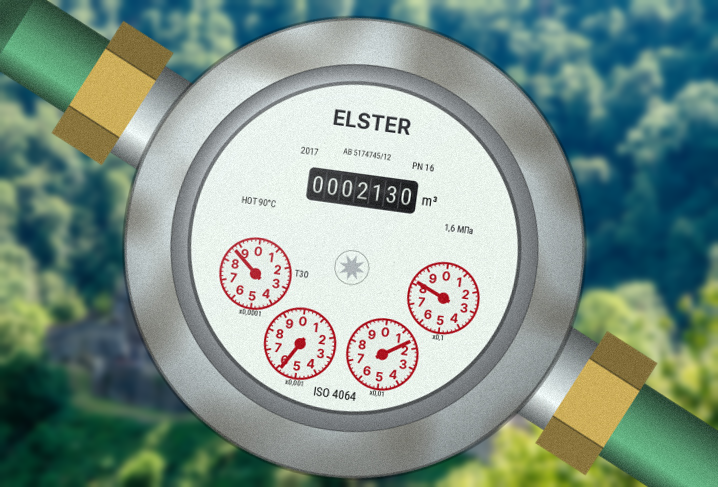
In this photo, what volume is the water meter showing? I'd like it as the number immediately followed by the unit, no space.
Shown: 2130.8158m³
